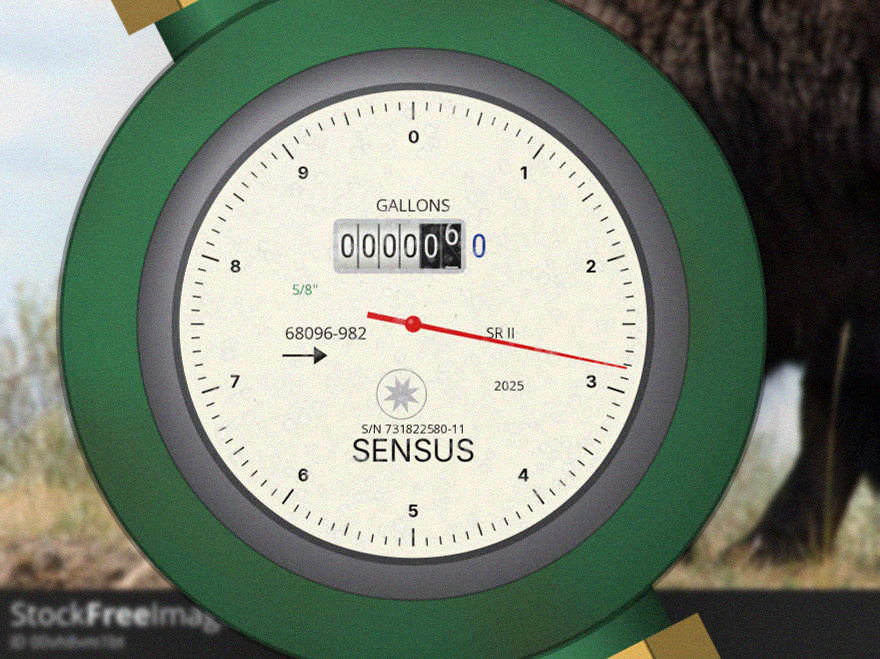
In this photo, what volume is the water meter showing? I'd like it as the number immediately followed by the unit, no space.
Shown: 62.8gal
